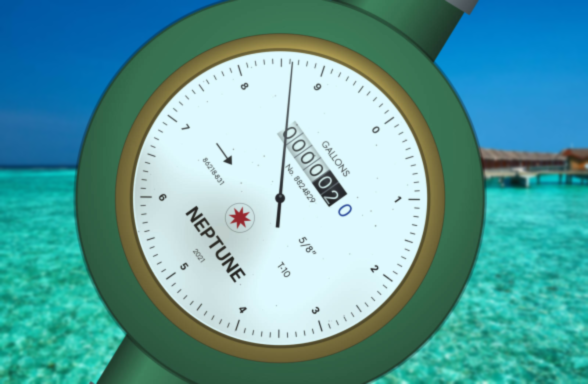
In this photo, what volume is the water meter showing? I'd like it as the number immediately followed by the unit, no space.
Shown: 18.6gal
